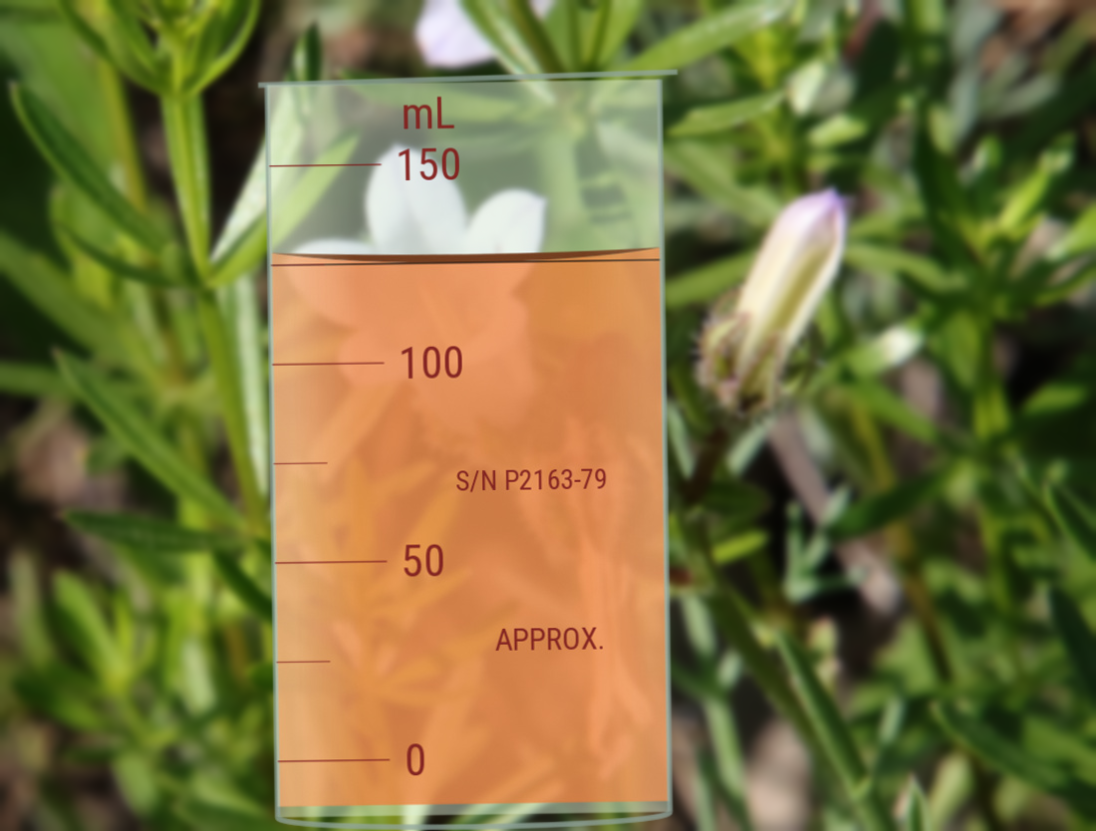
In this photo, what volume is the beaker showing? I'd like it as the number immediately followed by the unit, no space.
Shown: 125mL
